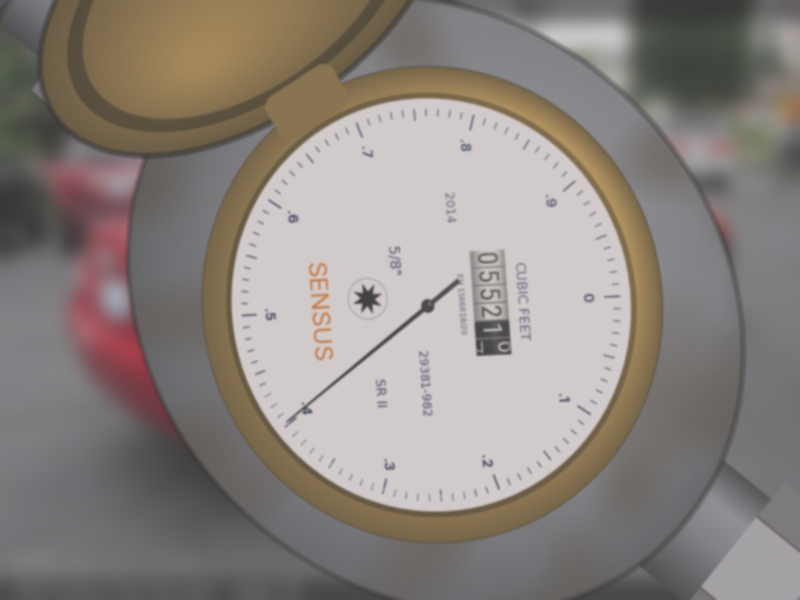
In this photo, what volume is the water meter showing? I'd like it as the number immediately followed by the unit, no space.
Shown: 55216.40ft³
